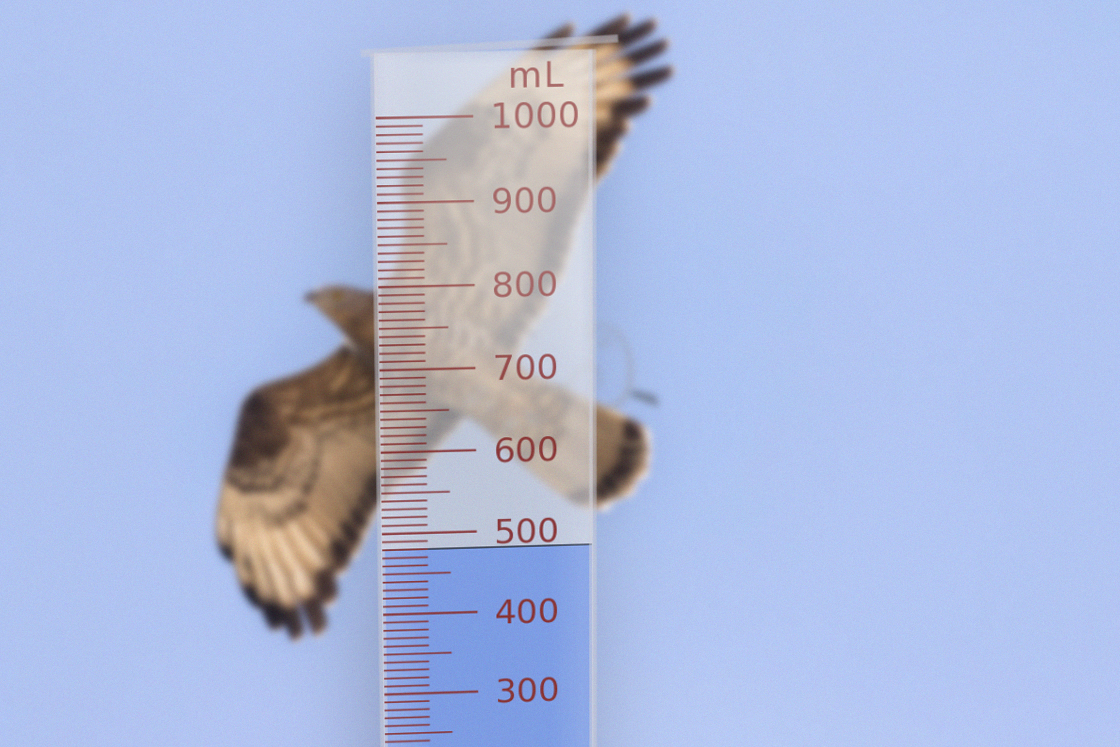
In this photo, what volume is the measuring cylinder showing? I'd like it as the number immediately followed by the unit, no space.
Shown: 480mL
